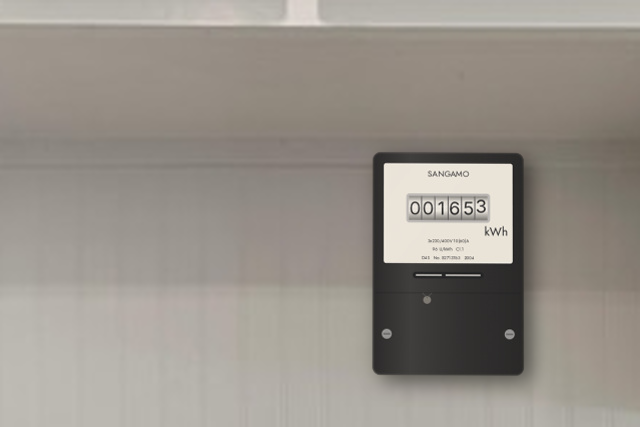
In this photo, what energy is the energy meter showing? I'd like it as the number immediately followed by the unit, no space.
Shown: 1653kWh
